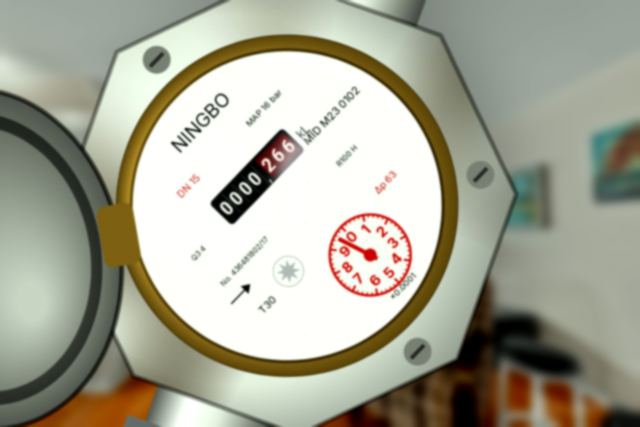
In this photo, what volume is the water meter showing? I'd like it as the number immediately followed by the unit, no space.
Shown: 0.2659kL
